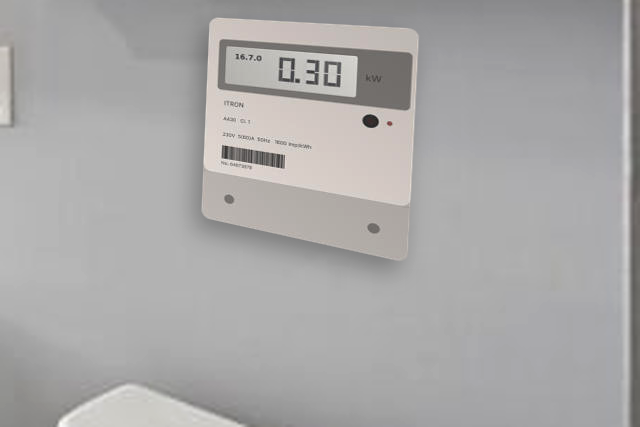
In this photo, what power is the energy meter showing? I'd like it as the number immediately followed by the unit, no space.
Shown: 0.30kW
